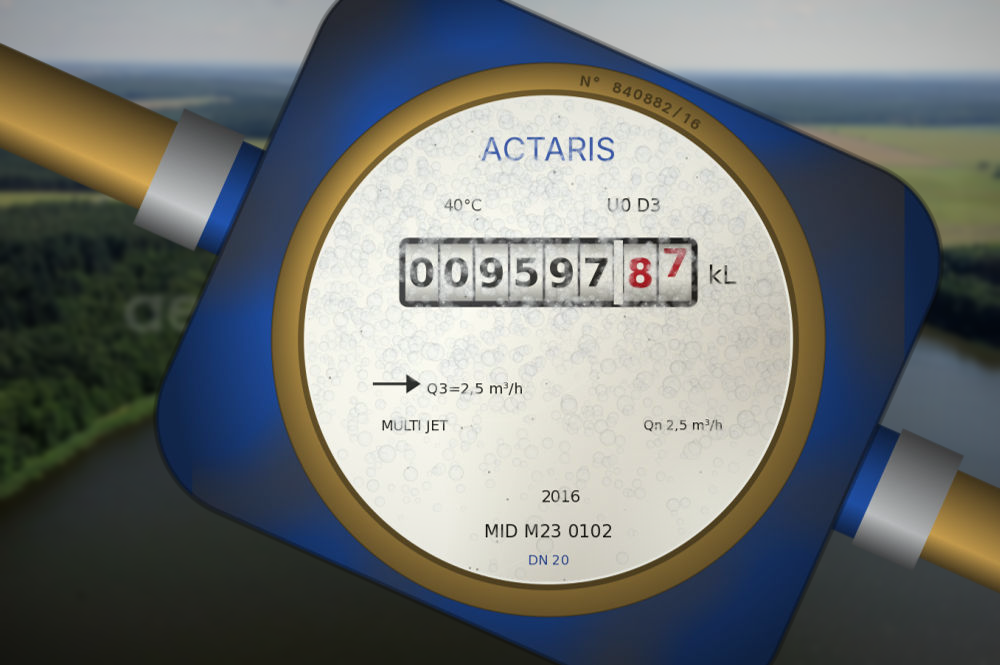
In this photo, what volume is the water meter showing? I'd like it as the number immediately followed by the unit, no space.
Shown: 9597.87kL
